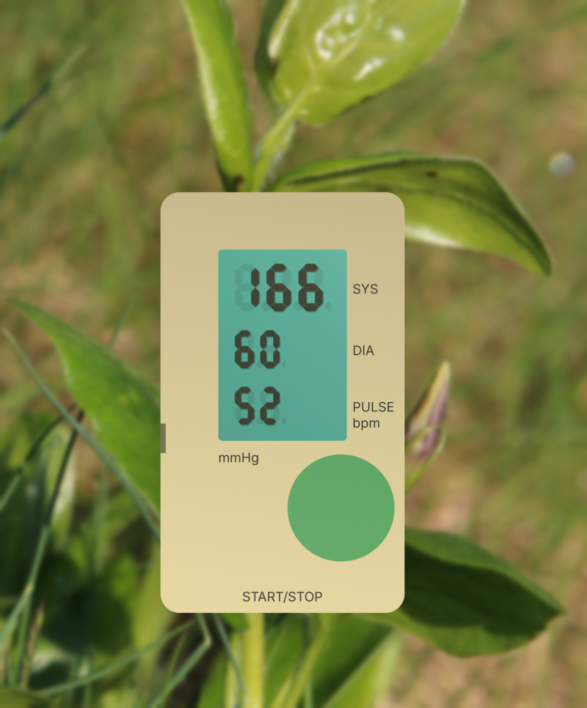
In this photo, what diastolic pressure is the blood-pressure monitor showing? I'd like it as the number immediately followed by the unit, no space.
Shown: 60mmHg
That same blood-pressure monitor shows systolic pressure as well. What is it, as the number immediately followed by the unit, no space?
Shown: 166mmHg
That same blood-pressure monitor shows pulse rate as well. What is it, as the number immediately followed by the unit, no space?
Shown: 52bpm
